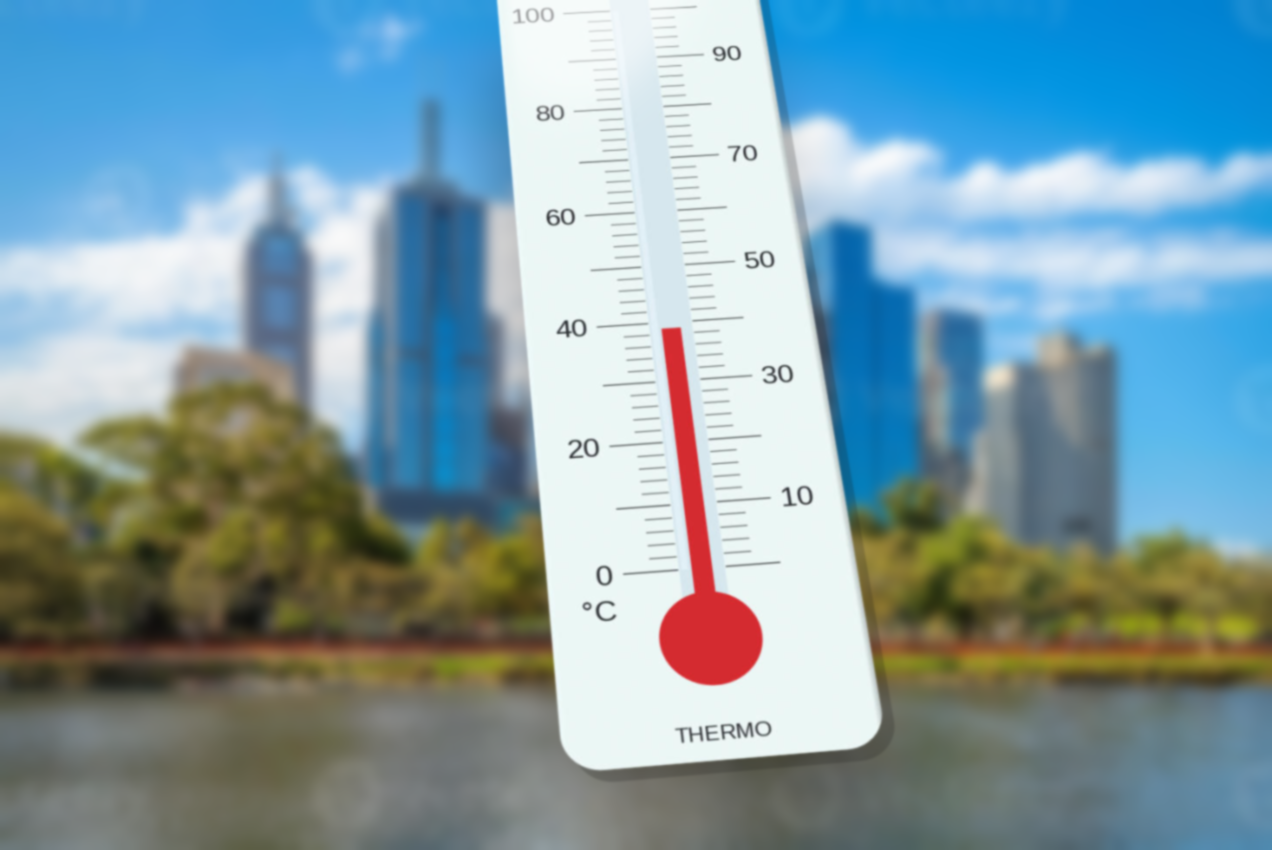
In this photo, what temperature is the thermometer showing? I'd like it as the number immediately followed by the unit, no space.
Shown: 39°C
